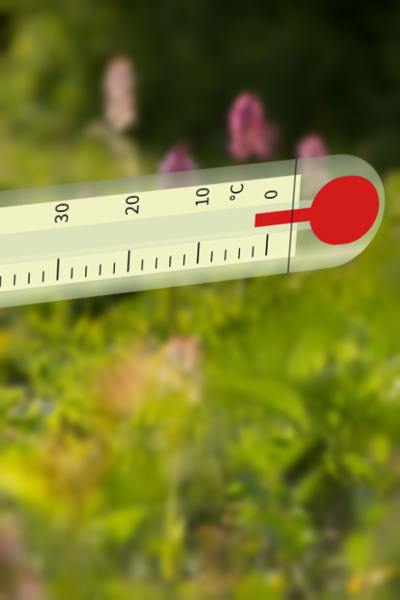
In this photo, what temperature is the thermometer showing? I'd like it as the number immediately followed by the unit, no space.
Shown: 2°C
